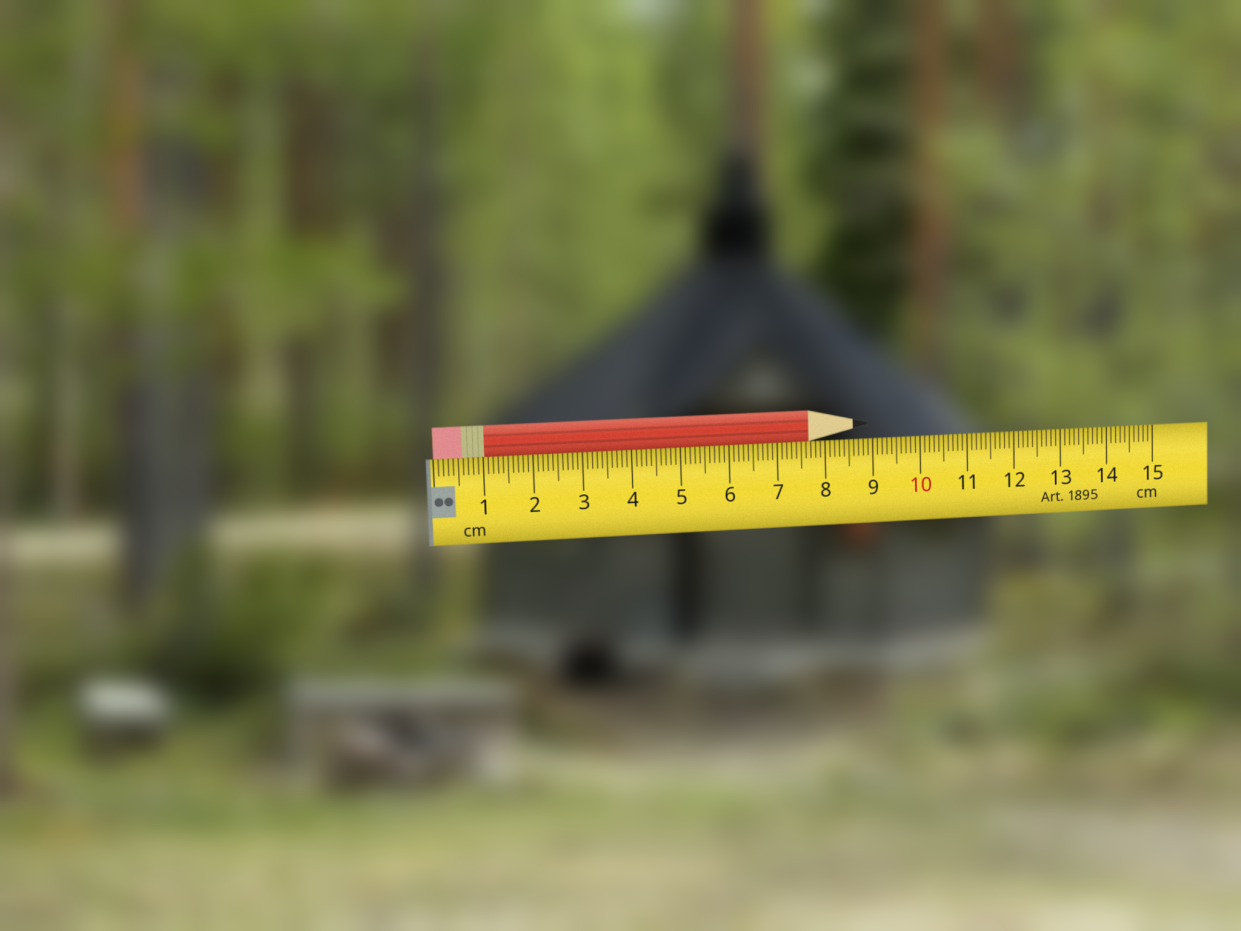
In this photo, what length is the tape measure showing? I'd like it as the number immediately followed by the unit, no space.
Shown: 8.9cm
